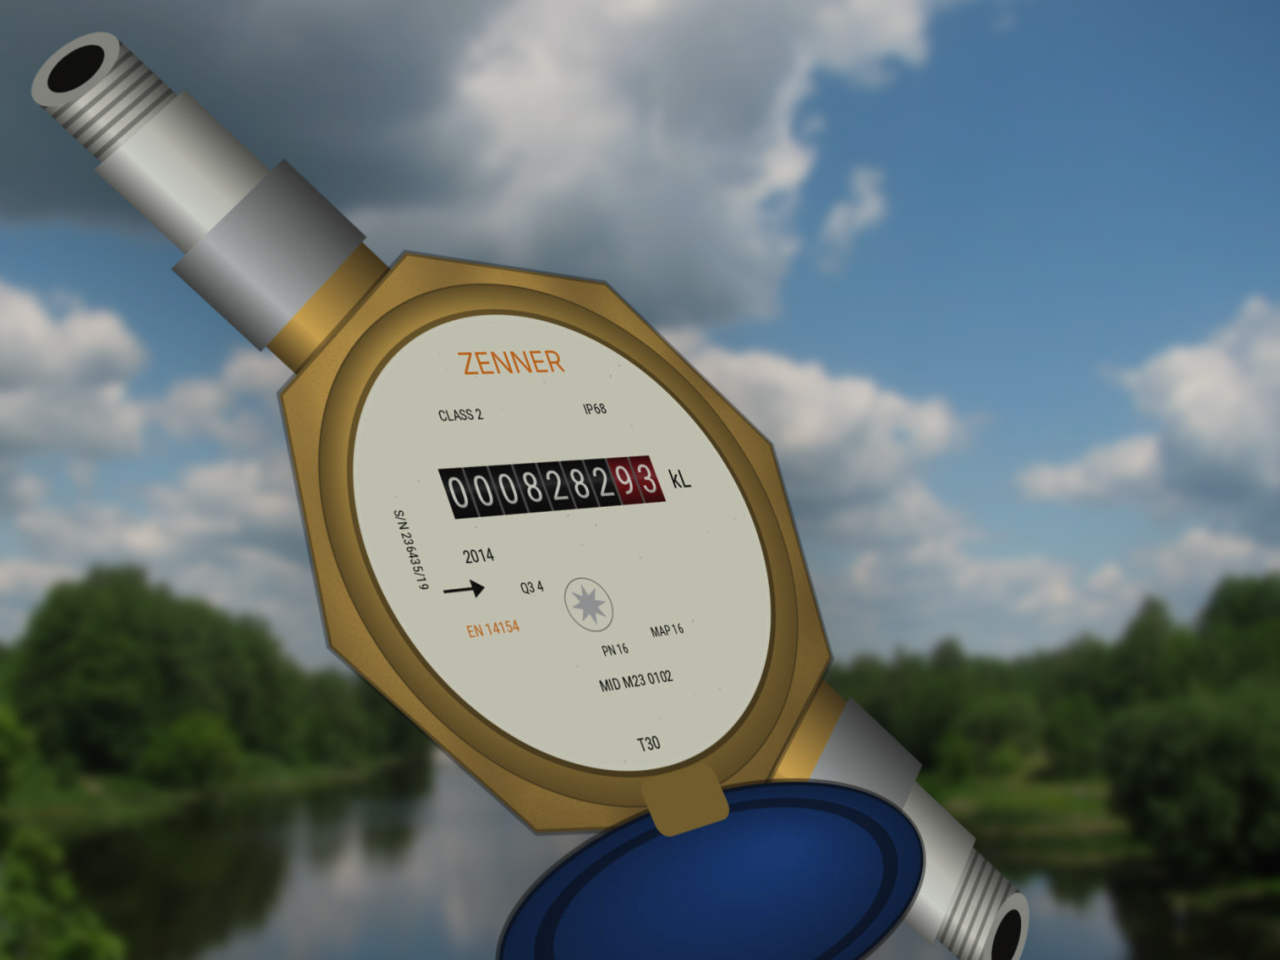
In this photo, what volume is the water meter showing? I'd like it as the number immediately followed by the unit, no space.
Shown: 8282.93kL
